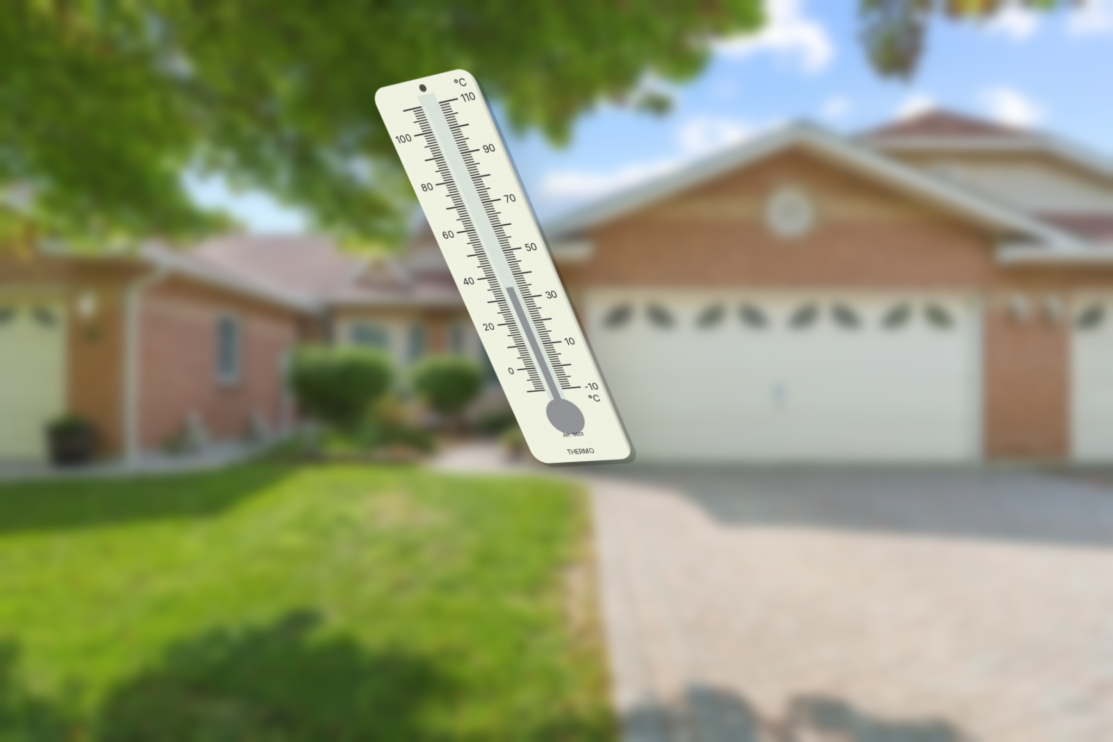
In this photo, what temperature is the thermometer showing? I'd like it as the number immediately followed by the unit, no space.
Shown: 35°C
